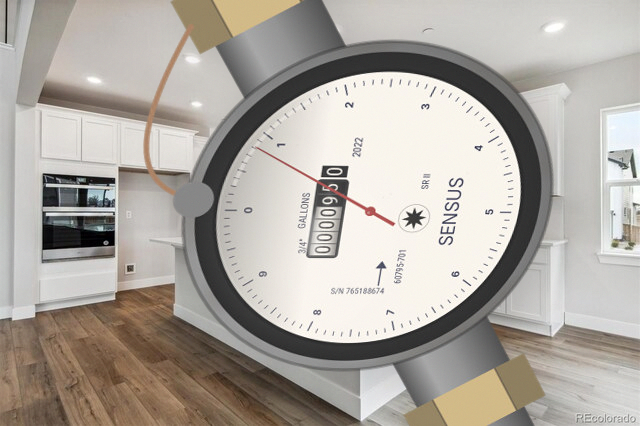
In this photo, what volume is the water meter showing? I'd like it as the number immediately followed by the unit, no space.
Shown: 950.8gal
